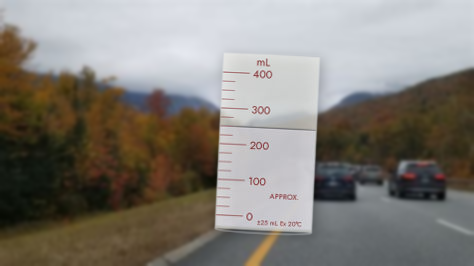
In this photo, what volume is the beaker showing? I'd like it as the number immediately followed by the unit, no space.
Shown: 250mL
